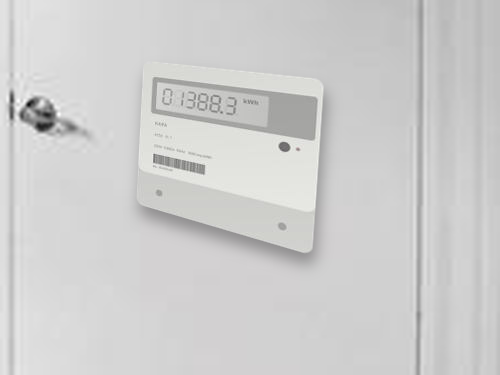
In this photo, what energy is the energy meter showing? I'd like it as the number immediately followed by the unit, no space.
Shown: 1388.3kWh
